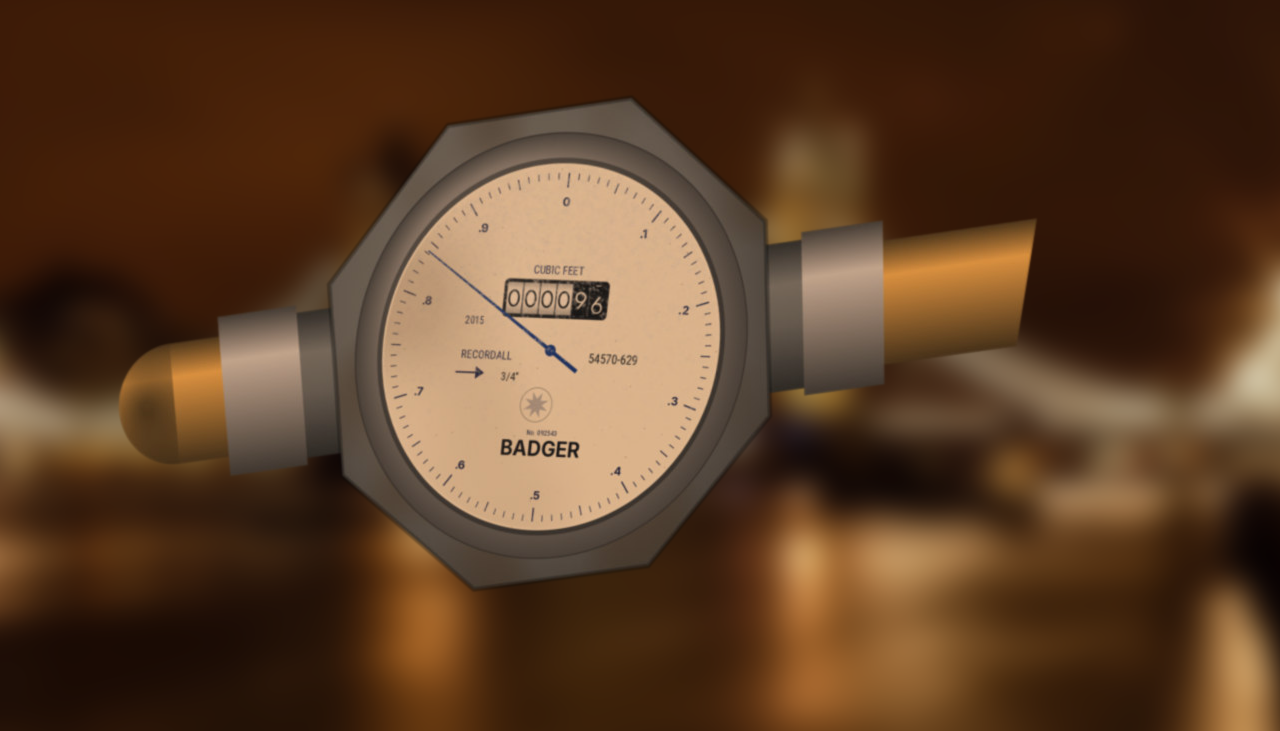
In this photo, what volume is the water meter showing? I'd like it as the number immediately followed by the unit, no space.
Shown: 95.84ft³
